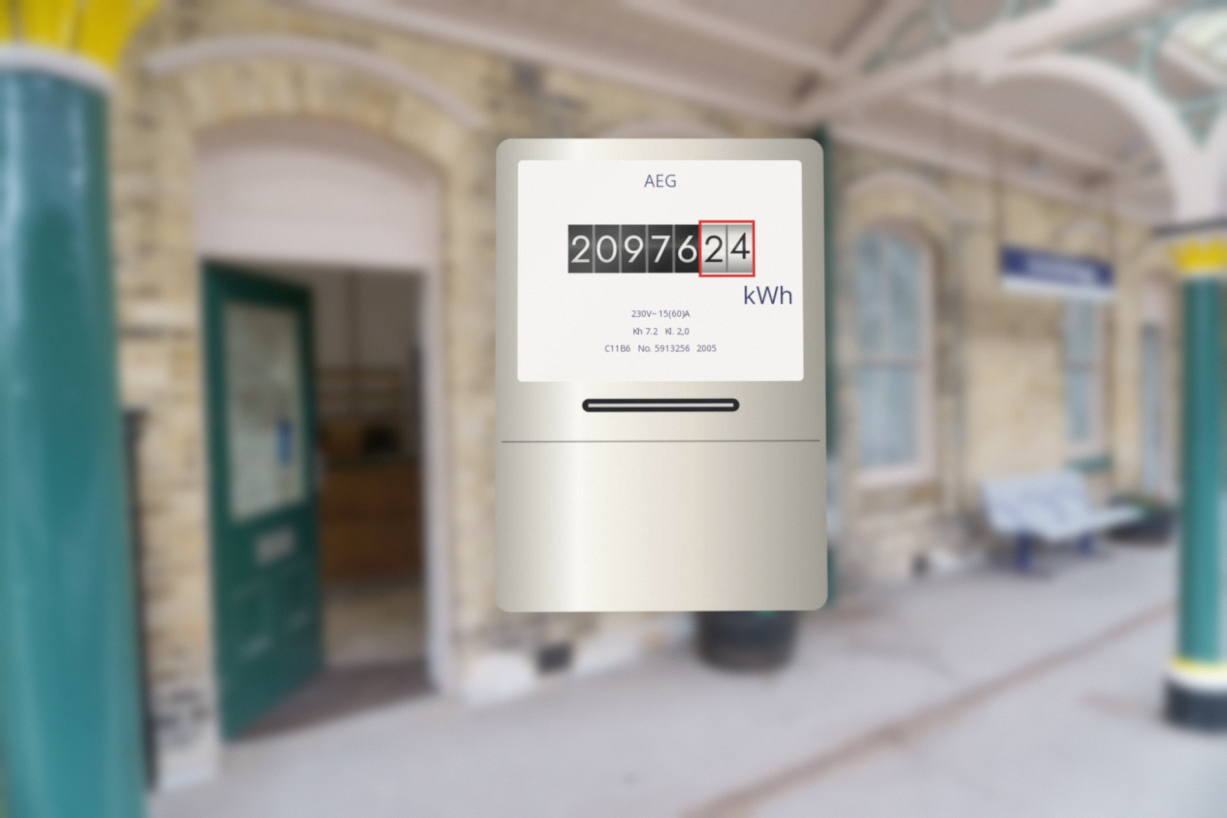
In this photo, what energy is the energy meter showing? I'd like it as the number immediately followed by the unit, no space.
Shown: 20976.24kWh
